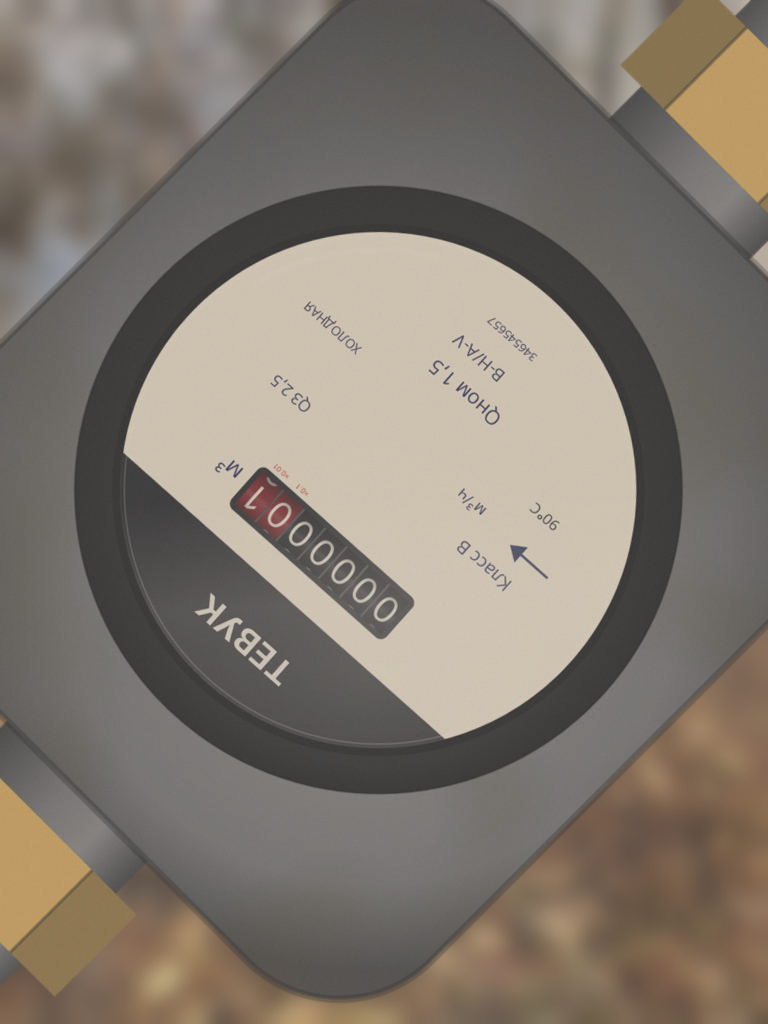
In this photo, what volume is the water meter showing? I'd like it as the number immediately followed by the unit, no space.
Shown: 0.01m³
